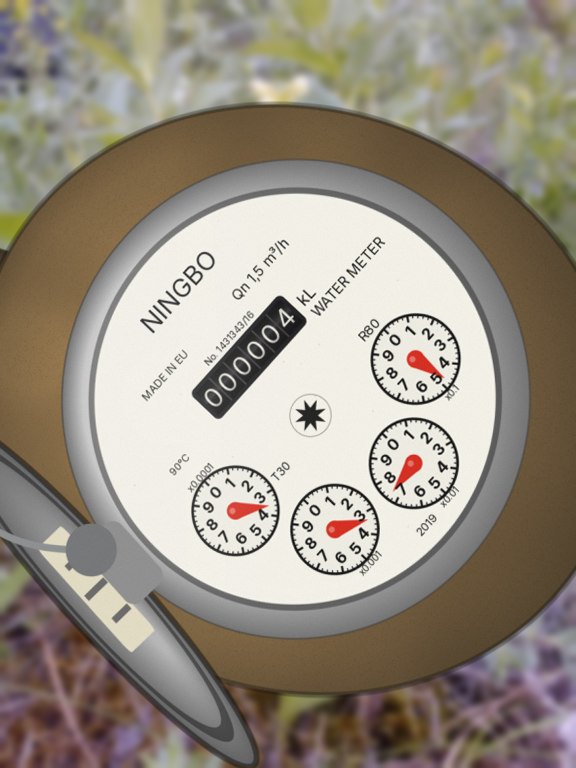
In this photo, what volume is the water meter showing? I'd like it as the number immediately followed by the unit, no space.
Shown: 4.4733kL
